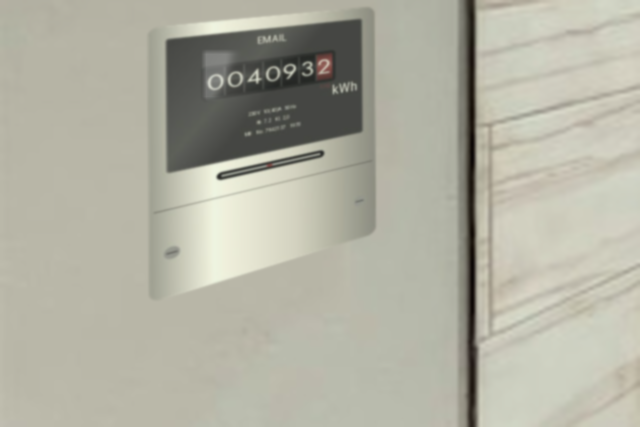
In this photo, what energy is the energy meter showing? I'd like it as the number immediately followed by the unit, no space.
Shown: 4093.2kWh
